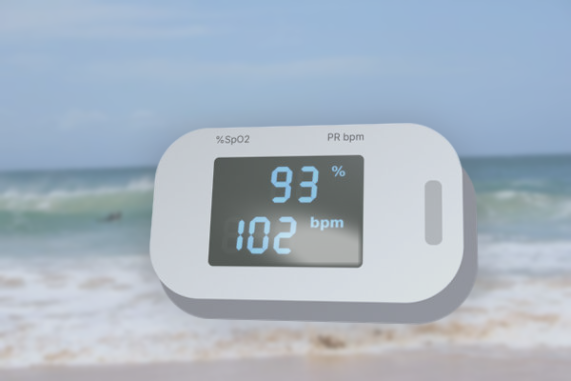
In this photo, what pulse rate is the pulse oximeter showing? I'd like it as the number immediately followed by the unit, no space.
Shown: 102bpm
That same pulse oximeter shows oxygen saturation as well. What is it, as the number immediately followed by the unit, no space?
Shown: 93%
